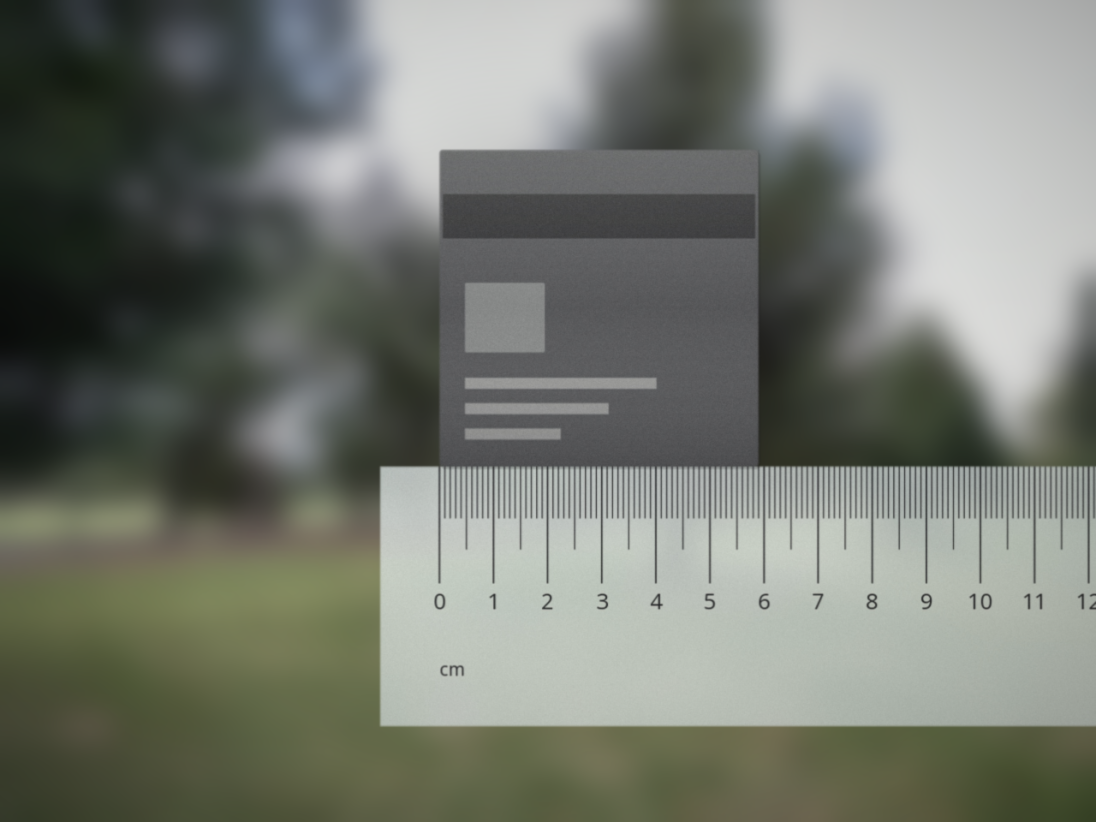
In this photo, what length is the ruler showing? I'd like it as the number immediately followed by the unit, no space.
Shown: 5.9cm
